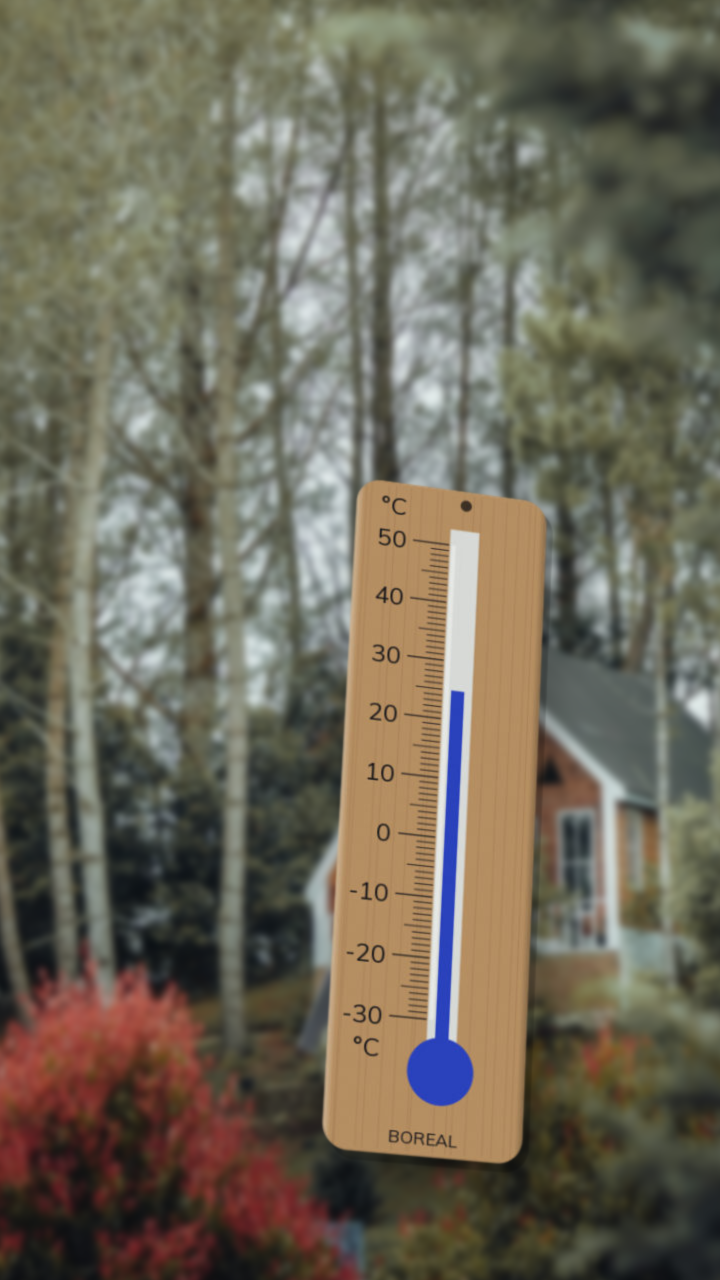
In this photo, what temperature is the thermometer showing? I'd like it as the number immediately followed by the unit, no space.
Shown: 25°C
